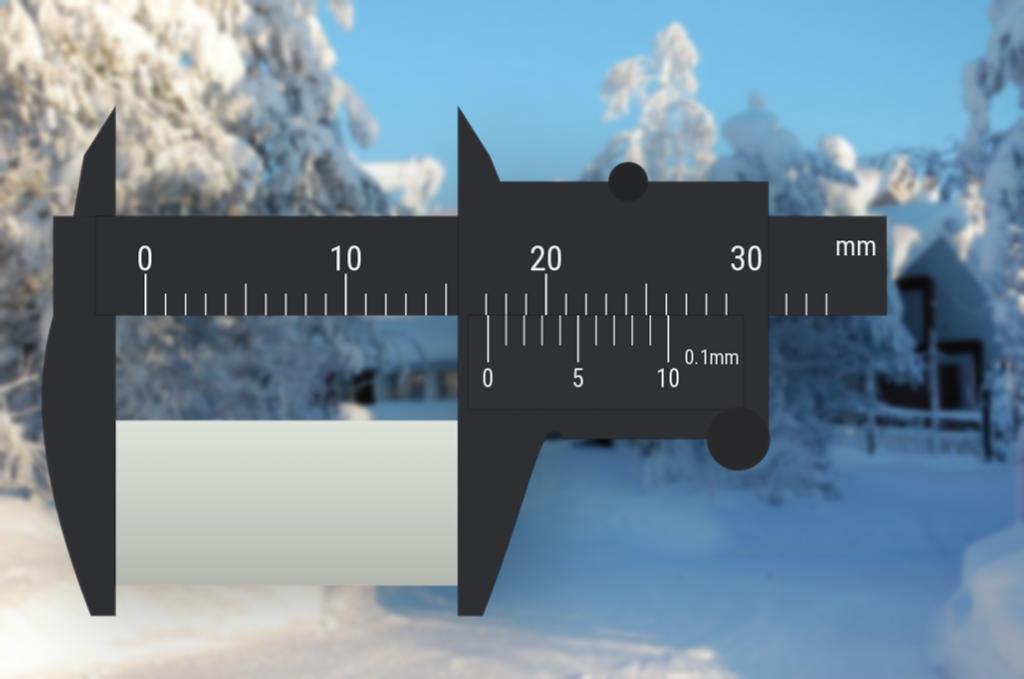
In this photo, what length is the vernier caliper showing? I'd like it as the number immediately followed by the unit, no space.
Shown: 17.1mm
